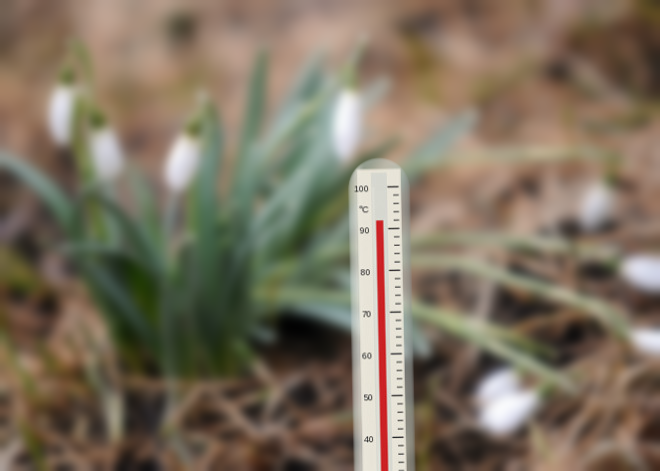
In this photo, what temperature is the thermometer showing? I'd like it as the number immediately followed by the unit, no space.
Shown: 92°C
